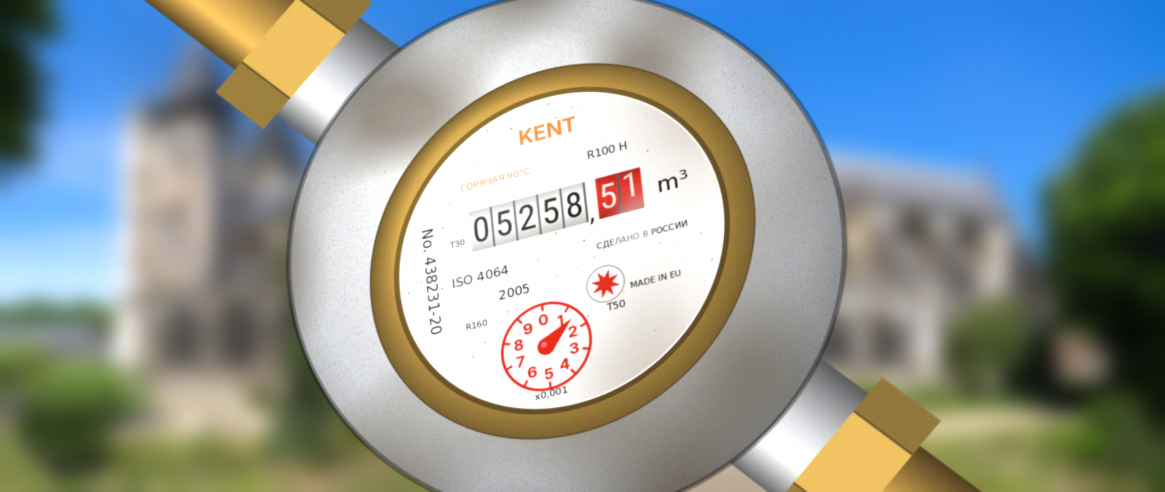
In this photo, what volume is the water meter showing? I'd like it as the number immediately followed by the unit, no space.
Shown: 5258.511m³
